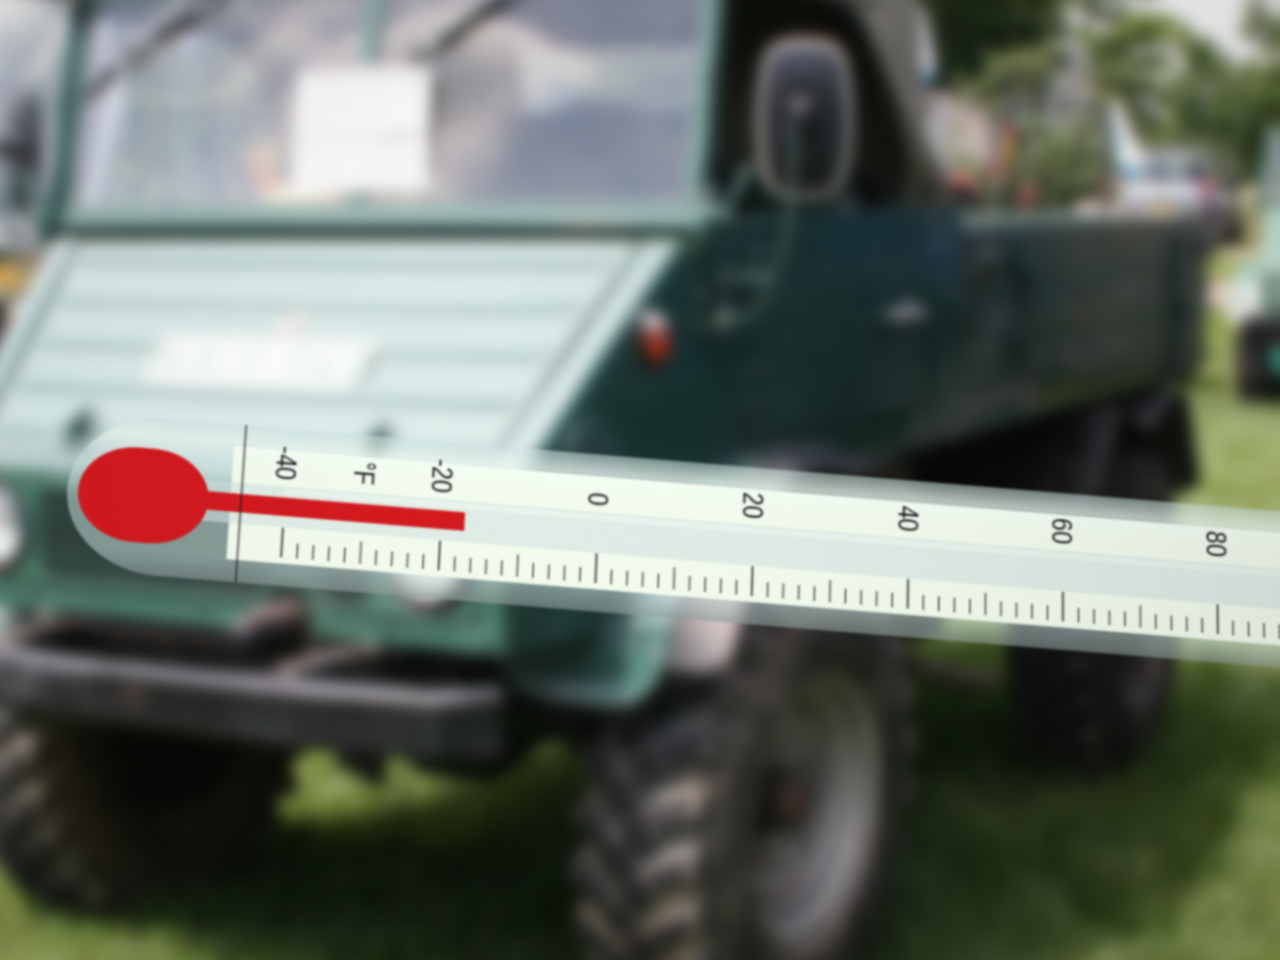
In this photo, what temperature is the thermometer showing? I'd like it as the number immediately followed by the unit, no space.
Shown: -17°F
